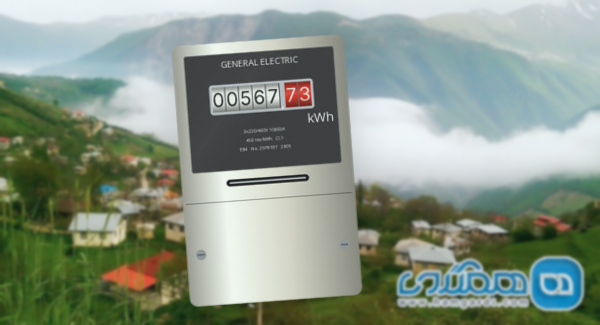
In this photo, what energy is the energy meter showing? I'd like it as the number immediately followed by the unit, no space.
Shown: 567.73kWh
